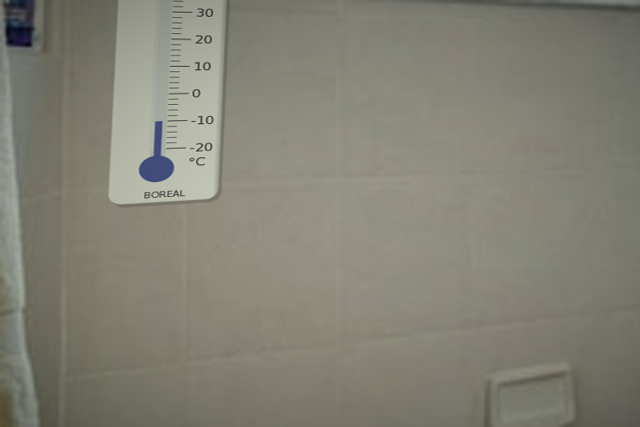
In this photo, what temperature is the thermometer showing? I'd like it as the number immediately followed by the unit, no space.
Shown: -10°C
